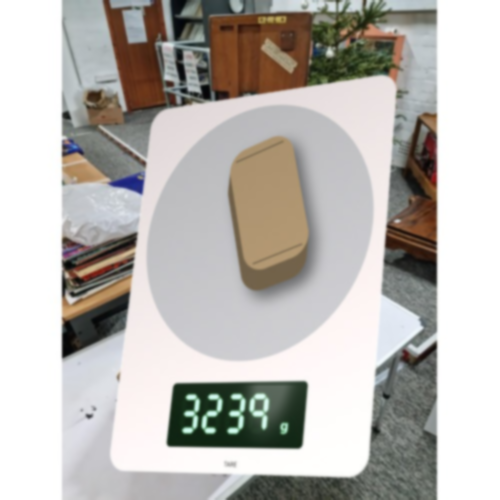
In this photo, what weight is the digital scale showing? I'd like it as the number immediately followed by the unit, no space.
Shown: 3239g
